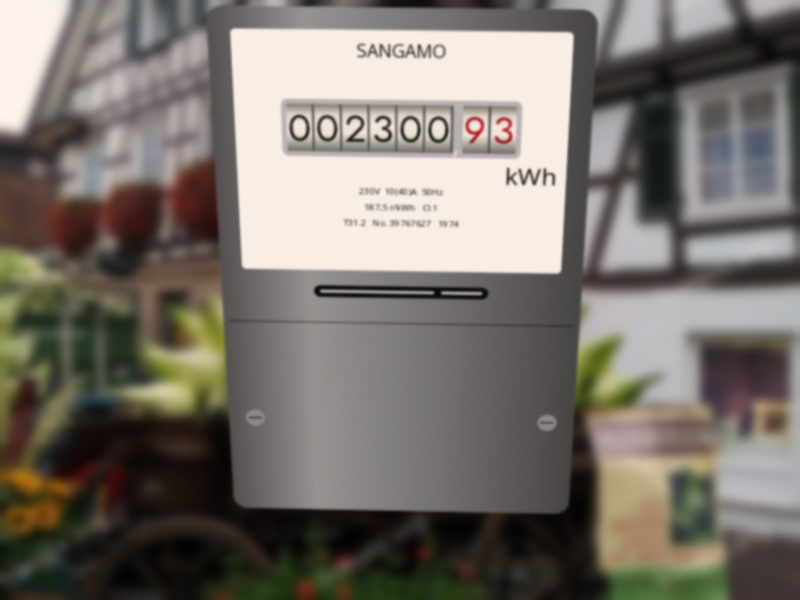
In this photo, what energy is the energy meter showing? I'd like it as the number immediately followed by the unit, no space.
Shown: 2300.93kWh
